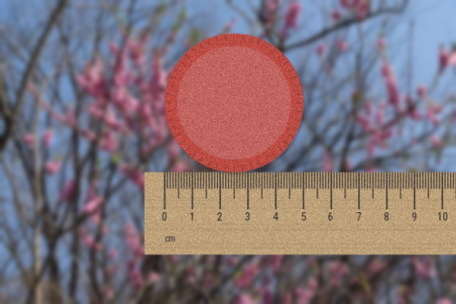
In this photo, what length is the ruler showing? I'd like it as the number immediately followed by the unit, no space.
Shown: 5cm
